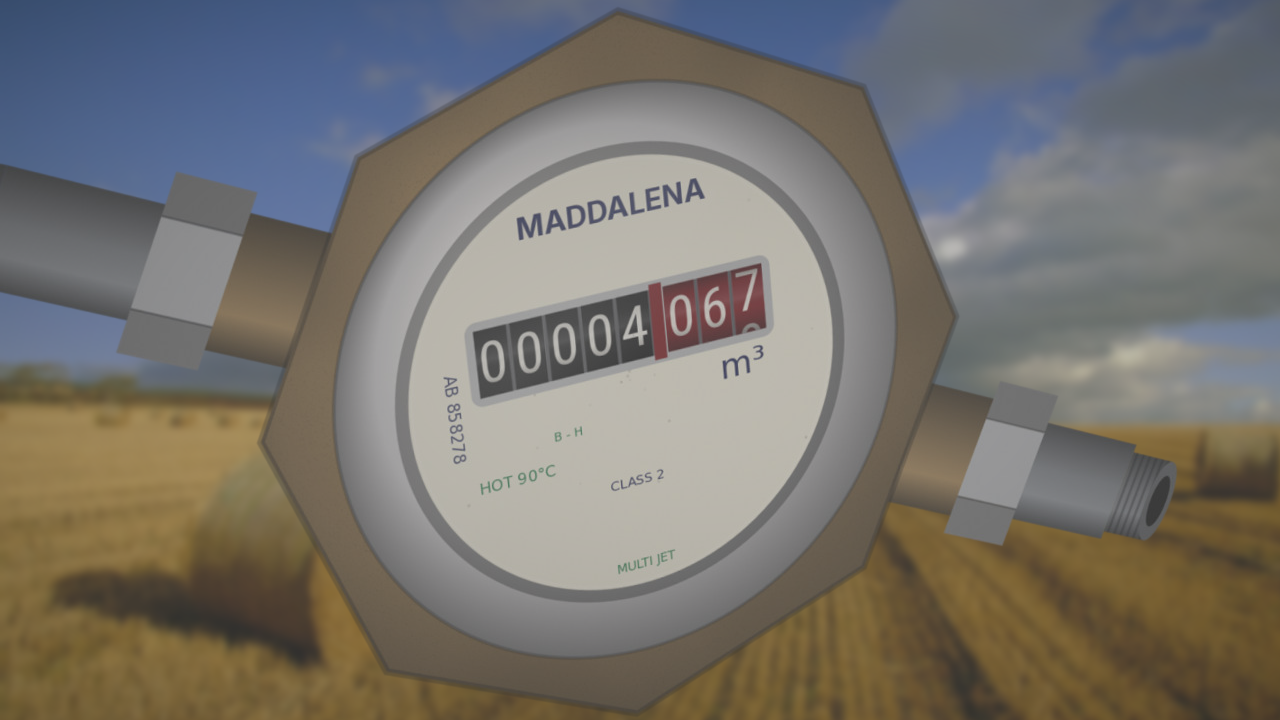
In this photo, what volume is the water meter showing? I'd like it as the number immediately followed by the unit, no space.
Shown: 4.067m³
